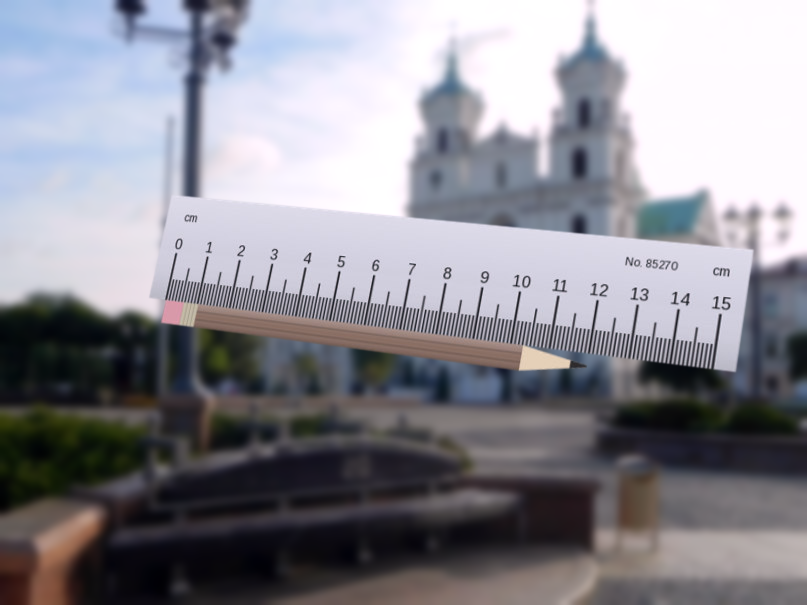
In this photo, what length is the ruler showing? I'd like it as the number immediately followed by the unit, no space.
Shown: 12cm
